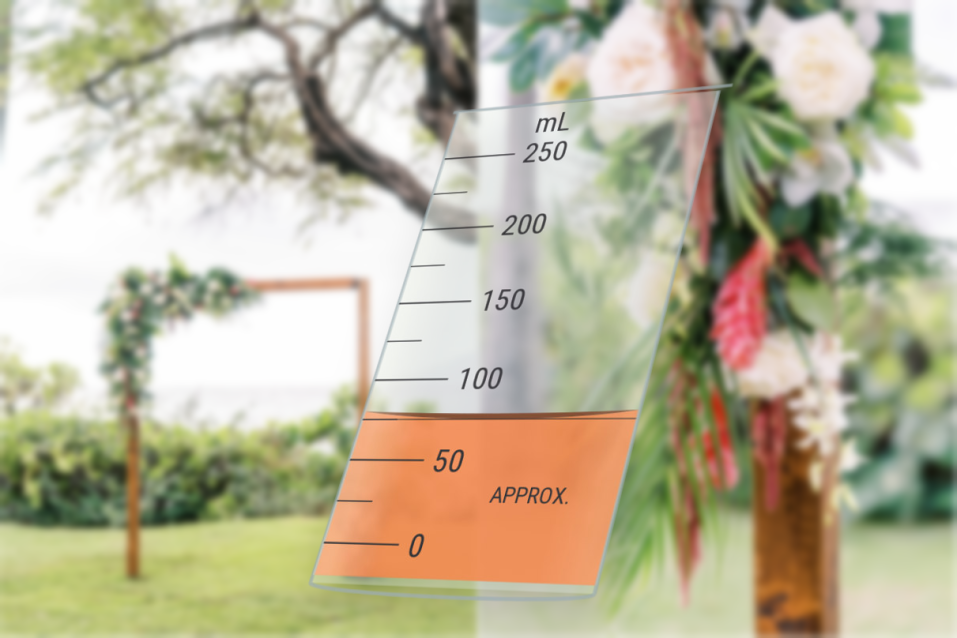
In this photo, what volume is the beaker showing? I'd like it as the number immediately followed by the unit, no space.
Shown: 75mL
